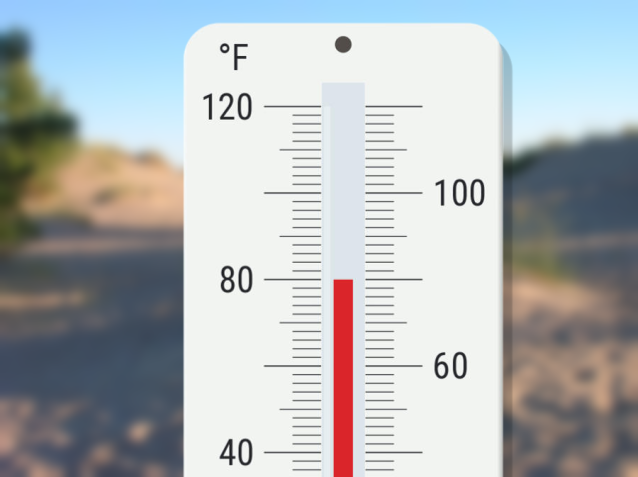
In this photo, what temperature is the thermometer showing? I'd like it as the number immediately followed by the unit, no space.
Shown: 80°F
